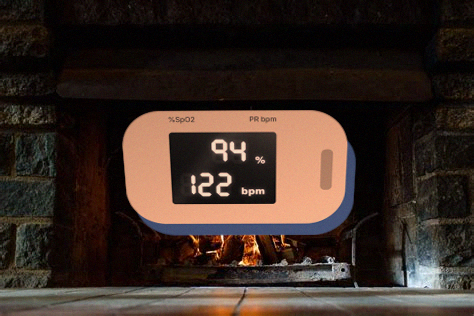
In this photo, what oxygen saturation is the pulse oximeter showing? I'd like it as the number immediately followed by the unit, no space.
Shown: 94%
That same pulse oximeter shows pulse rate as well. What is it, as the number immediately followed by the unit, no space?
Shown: 122bpm
